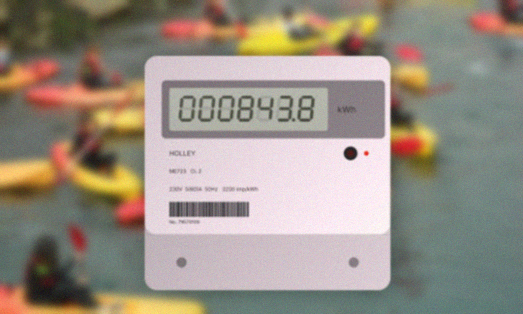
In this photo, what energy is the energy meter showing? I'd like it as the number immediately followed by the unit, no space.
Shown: 843.8kWh
